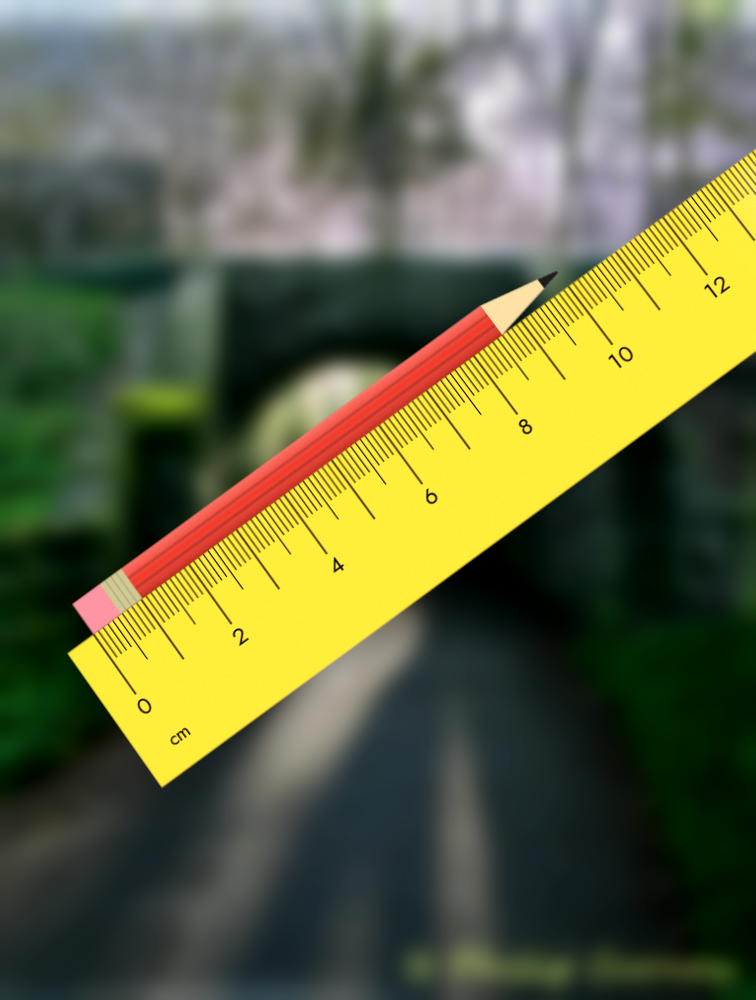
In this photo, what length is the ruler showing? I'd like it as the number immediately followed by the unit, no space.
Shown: 10cm
